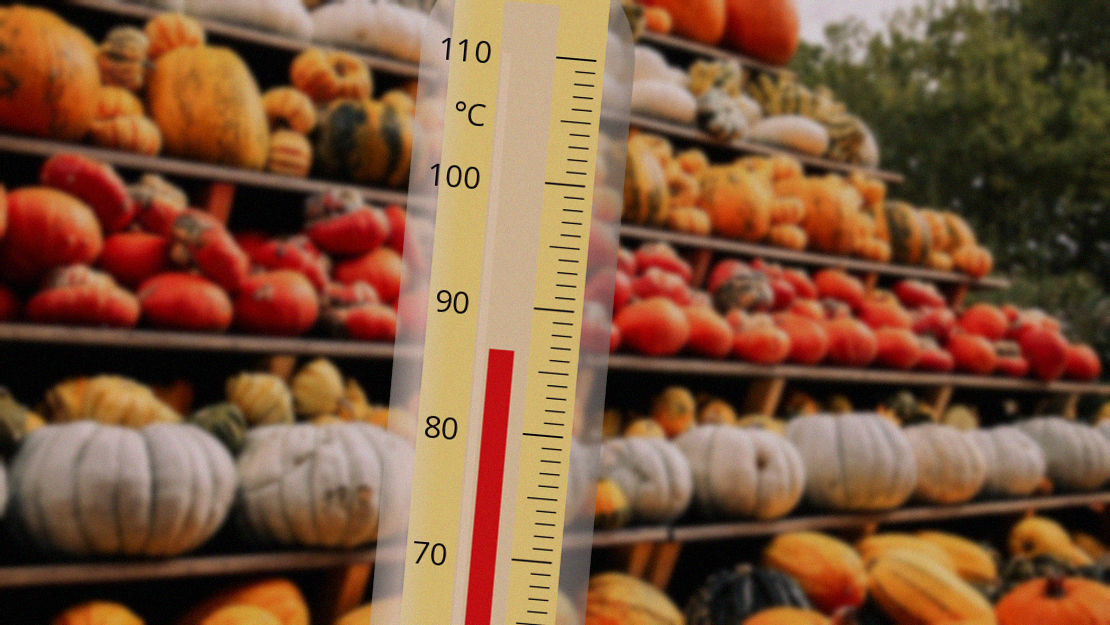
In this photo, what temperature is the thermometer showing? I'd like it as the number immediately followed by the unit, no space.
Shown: 86.5°C
